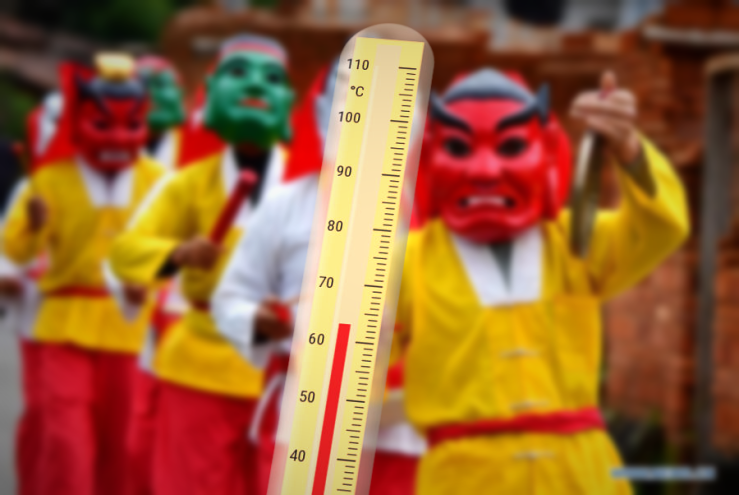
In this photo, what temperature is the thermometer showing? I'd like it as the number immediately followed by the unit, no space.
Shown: 63°C
